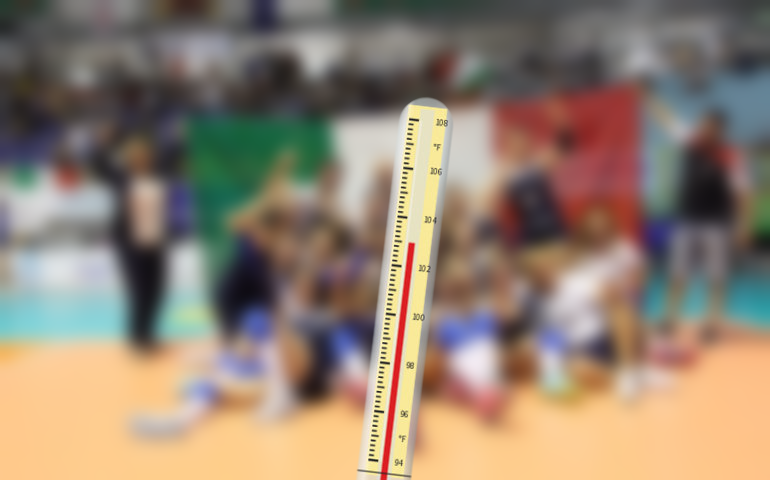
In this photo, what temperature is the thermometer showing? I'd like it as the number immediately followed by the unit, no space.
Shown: 103°F
